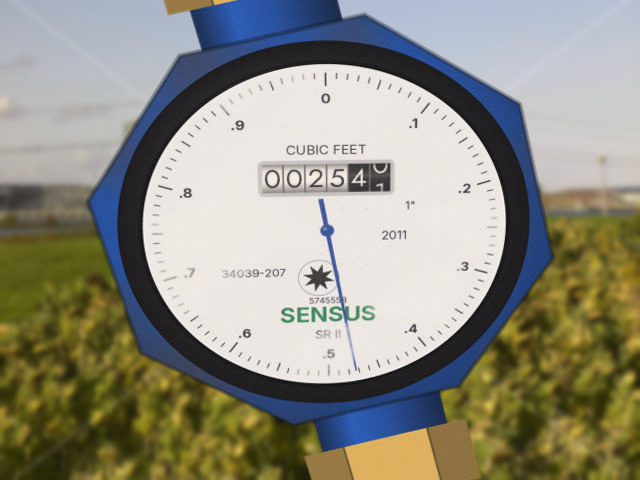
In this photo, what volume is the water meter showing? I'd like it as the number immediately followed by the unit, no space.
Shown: 2540.47ft³
